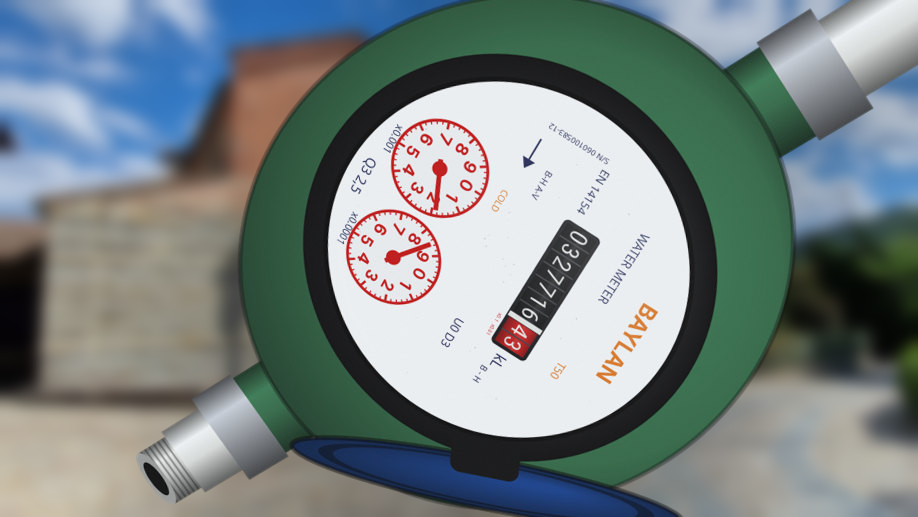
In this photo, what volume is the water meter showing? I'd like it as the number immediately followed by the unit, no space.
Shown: 327716.4318kL
